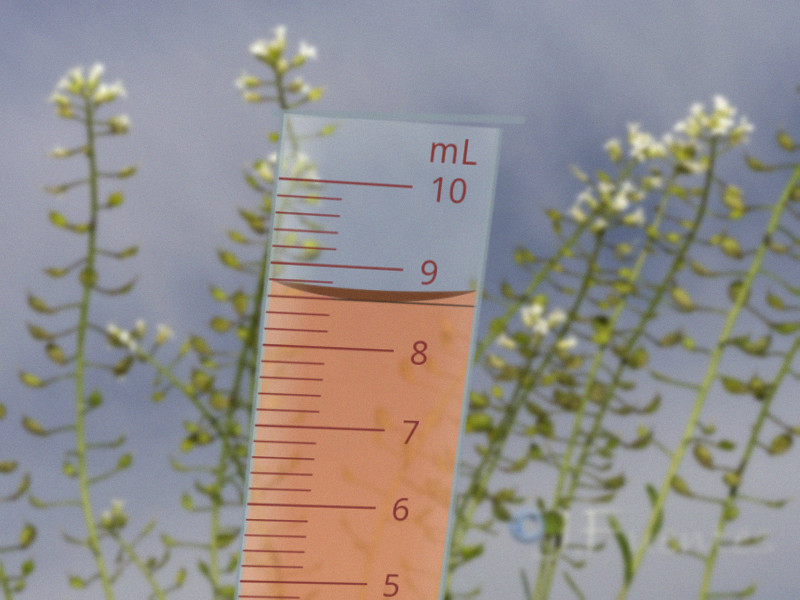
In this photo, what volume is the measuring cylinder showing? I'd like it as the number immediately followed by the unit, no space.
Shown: 8.6mL
